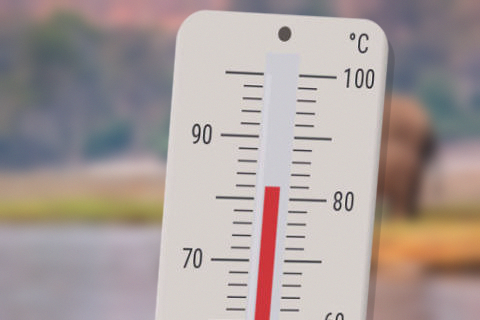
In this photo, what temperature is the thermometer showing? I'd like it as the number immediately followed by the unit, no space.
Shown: 82°C
